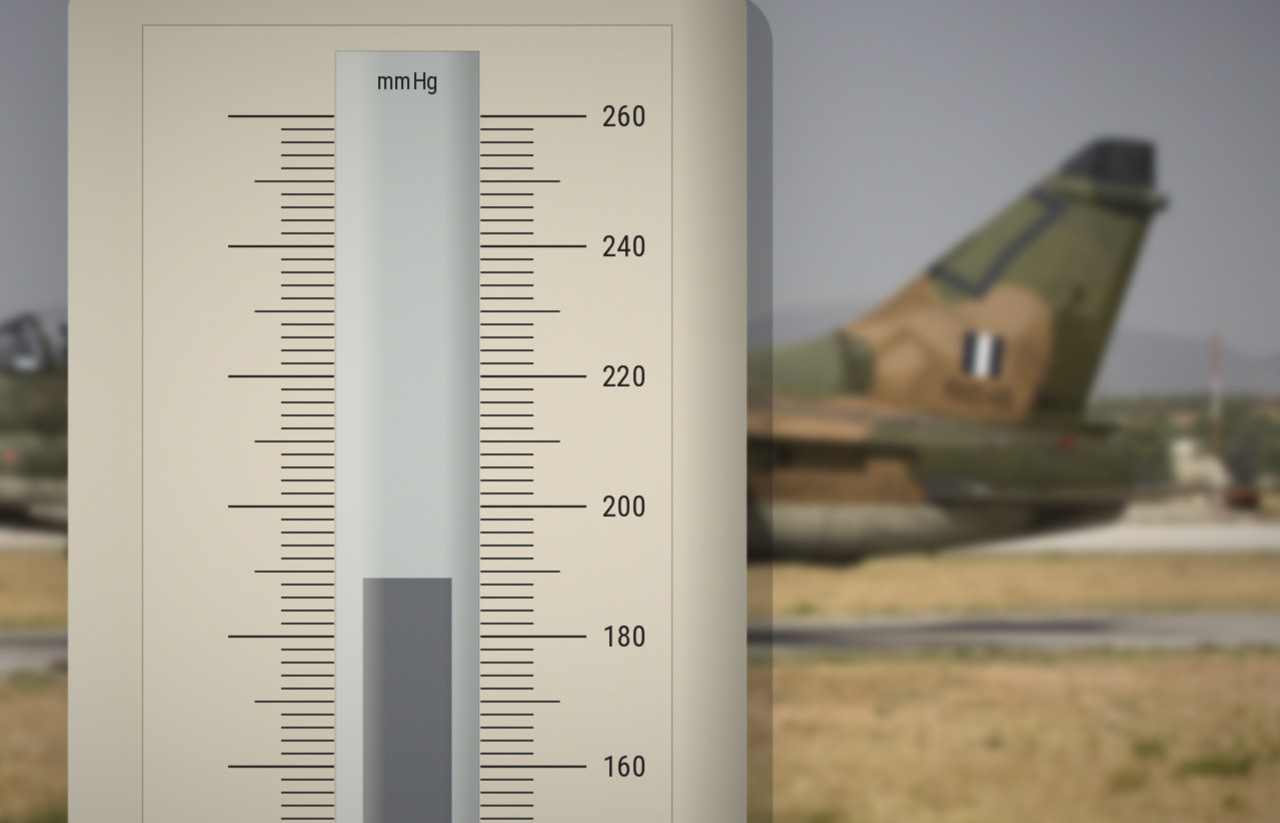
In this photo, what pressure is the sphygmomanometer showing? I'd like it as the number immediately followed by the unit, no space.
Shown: 189mmHg
